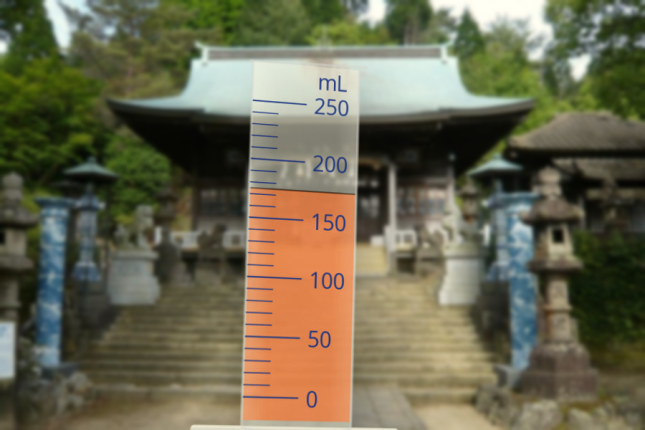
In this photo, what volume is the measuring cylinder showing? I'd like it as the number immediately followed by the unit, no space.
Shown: 175mL
